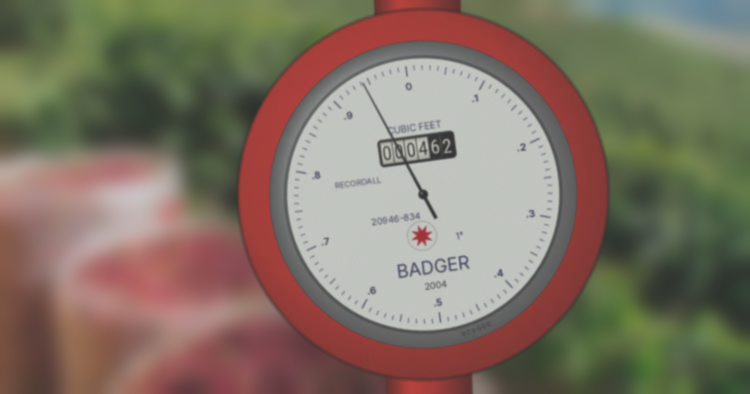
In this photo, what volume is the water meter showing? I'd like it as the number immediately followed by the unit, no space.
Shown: 461.94ft³
